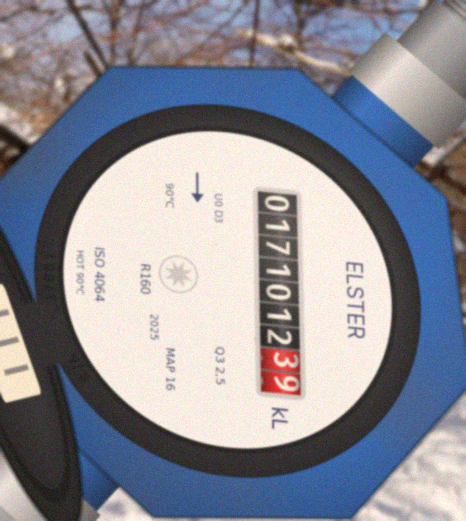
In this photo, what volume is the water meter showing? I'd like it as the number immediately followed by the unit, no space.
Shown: 171012.39kL
